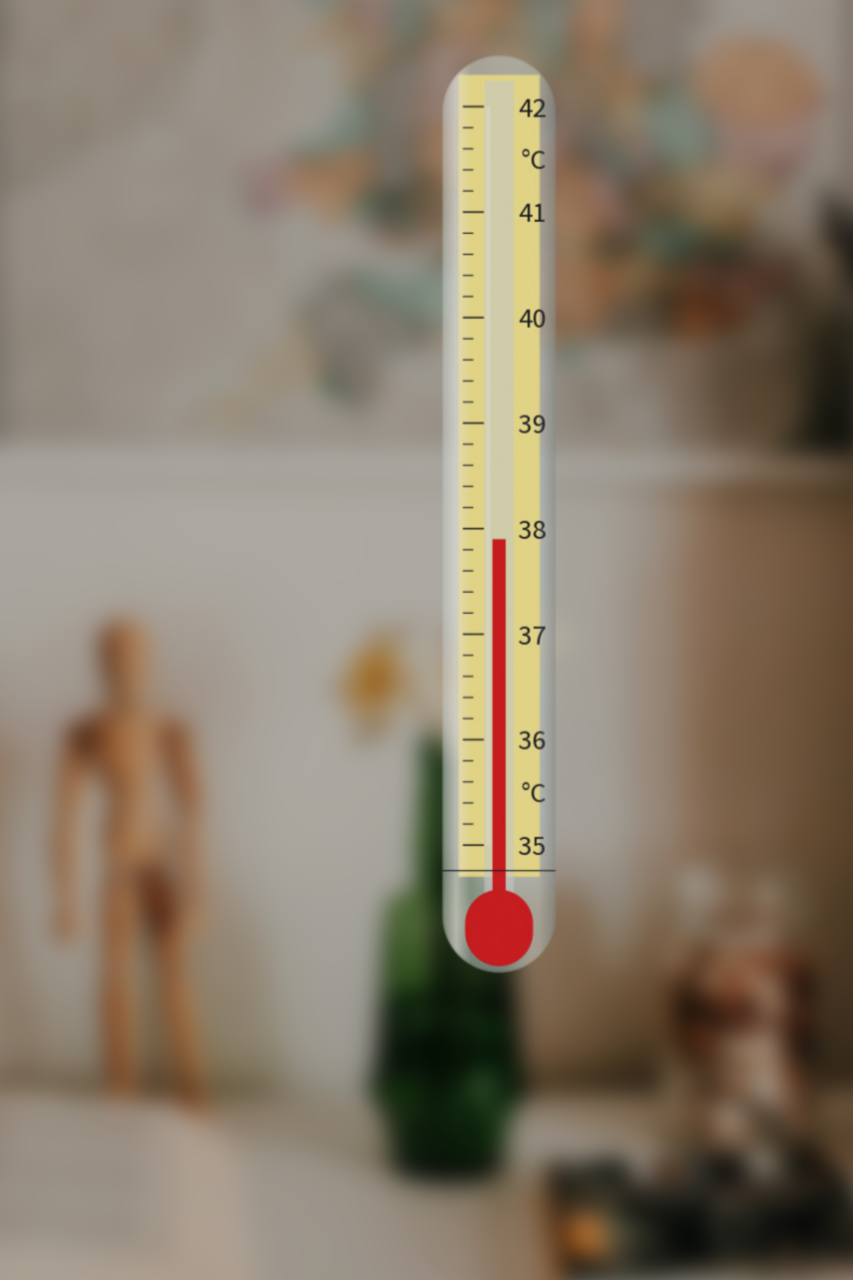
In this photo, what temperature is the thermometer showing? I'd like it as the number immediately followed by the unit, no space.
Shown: 37.9°C
